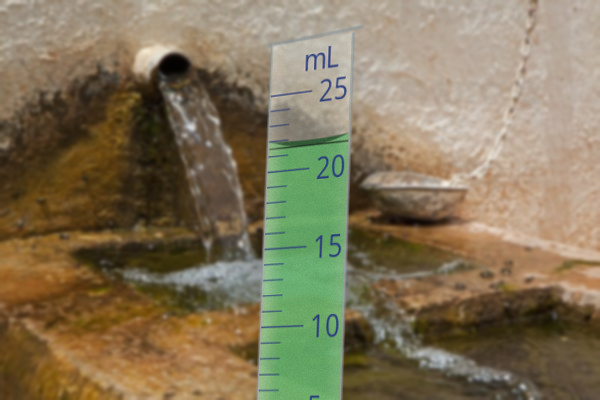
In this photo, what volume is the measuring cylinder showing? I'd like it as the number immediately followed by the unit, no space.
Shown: 21.5mL
